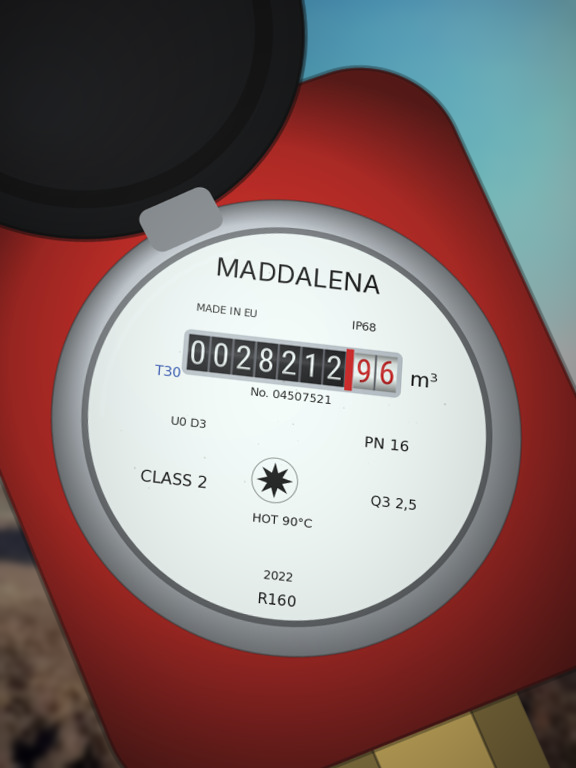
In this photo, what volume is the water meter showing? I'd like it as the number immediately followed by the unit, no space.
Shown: 28212.96m³
